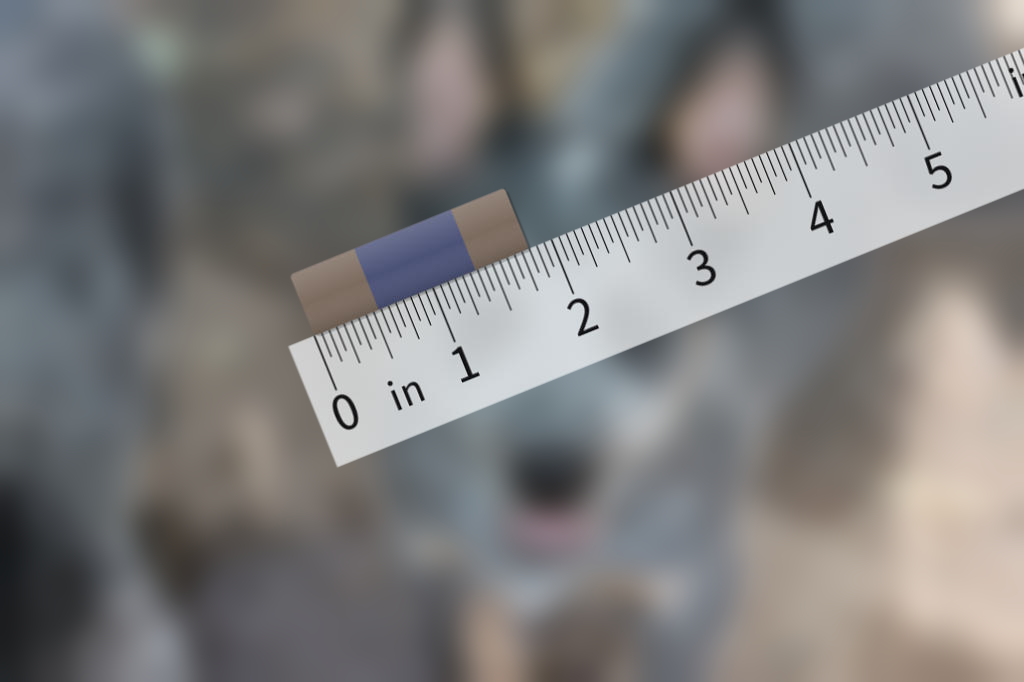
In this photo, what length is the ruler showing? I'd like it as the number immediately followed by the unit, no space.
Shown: 1.8125in
